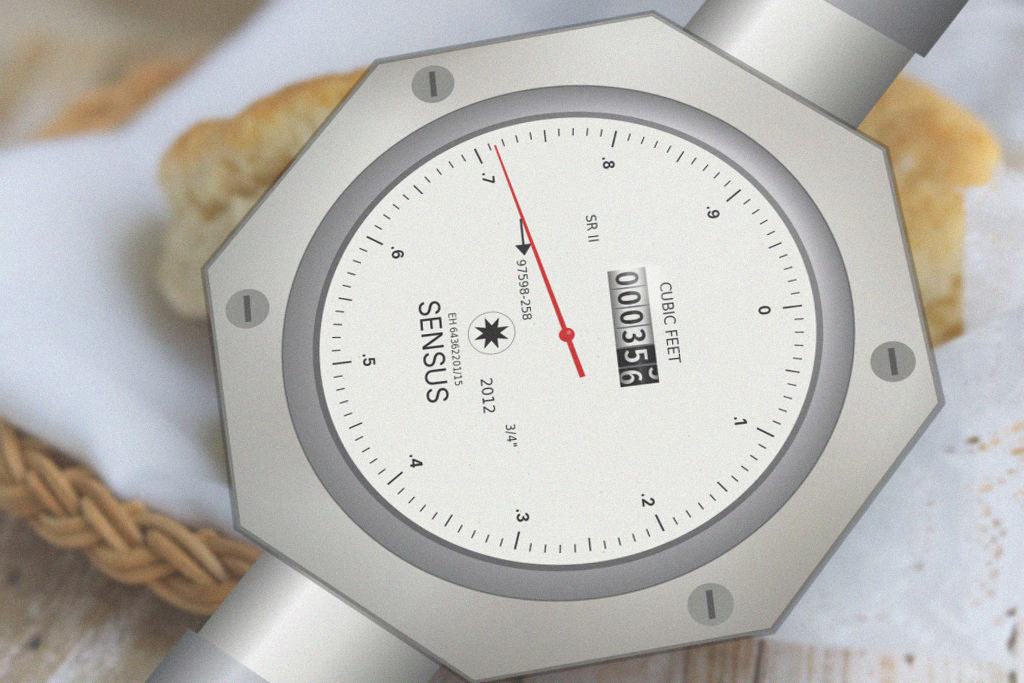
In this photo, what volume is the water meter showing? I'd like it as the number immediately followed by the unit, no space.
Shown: 355.71ft³
